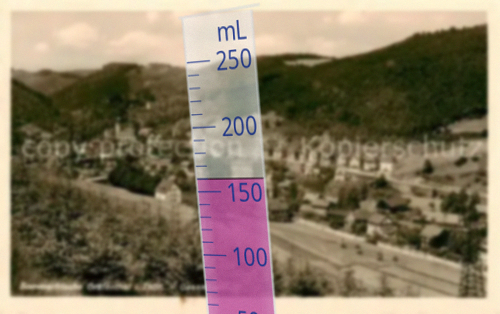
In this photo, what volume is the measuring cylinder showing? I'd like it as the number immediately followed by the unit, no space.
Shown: 160mL
